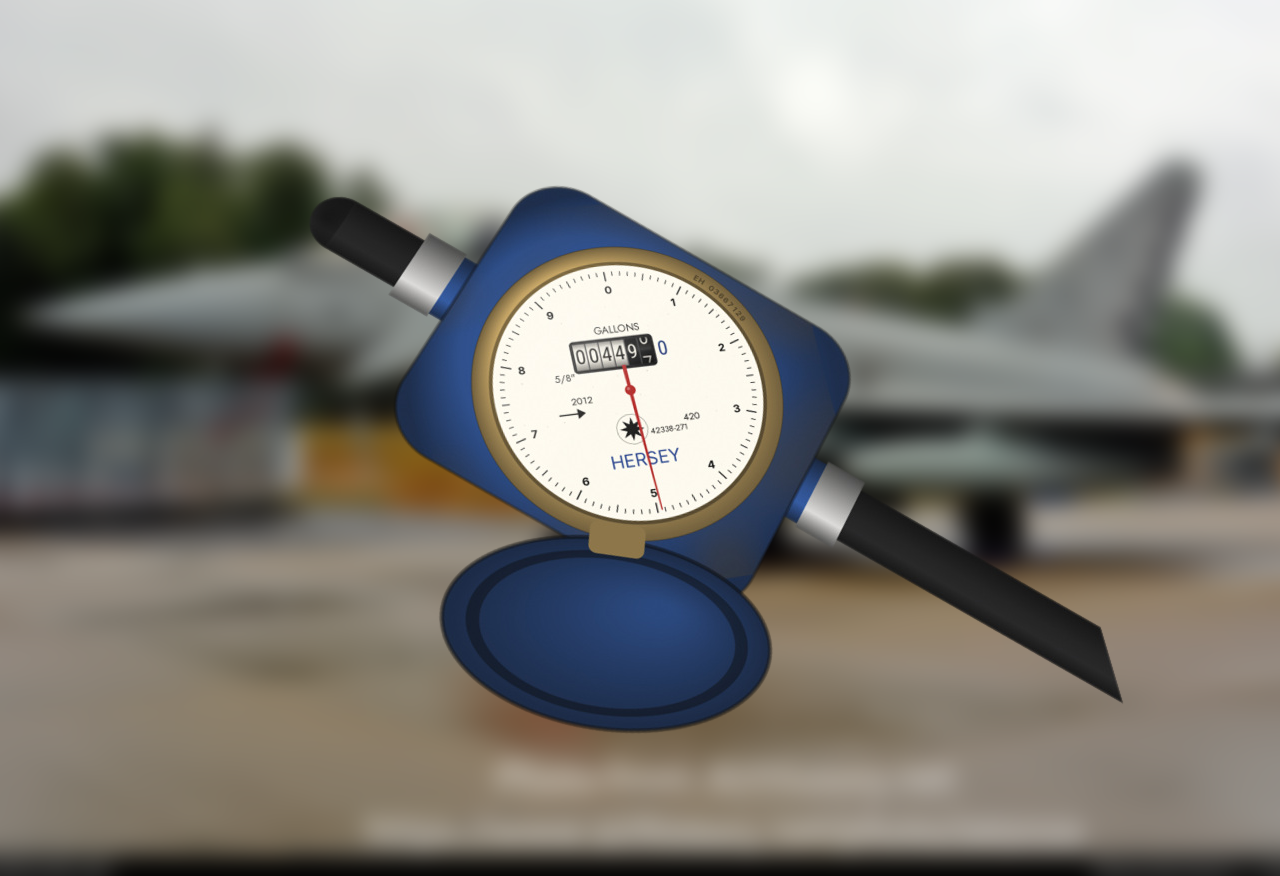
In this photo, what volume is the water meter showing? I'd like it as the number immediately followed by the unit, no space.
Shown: 44964.9gal
